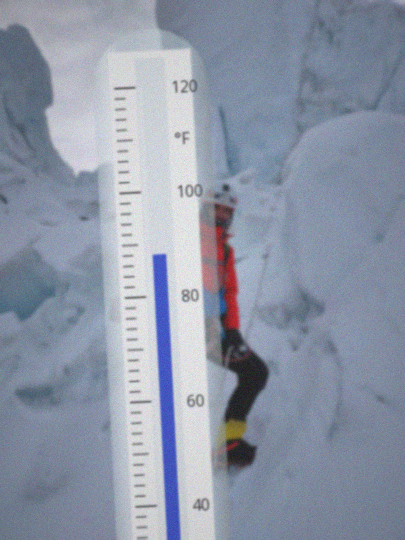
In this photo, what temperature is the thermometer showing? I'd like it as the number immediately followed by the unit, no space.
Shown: 88°F
